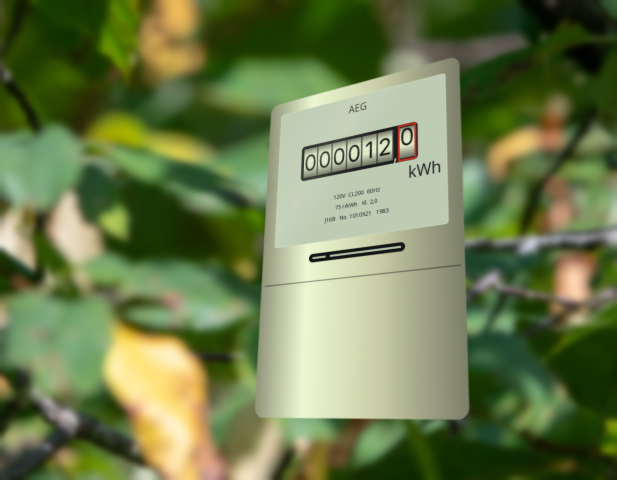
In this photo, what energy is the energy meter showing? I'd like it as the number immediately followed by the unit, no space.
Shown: 12.0kWh
